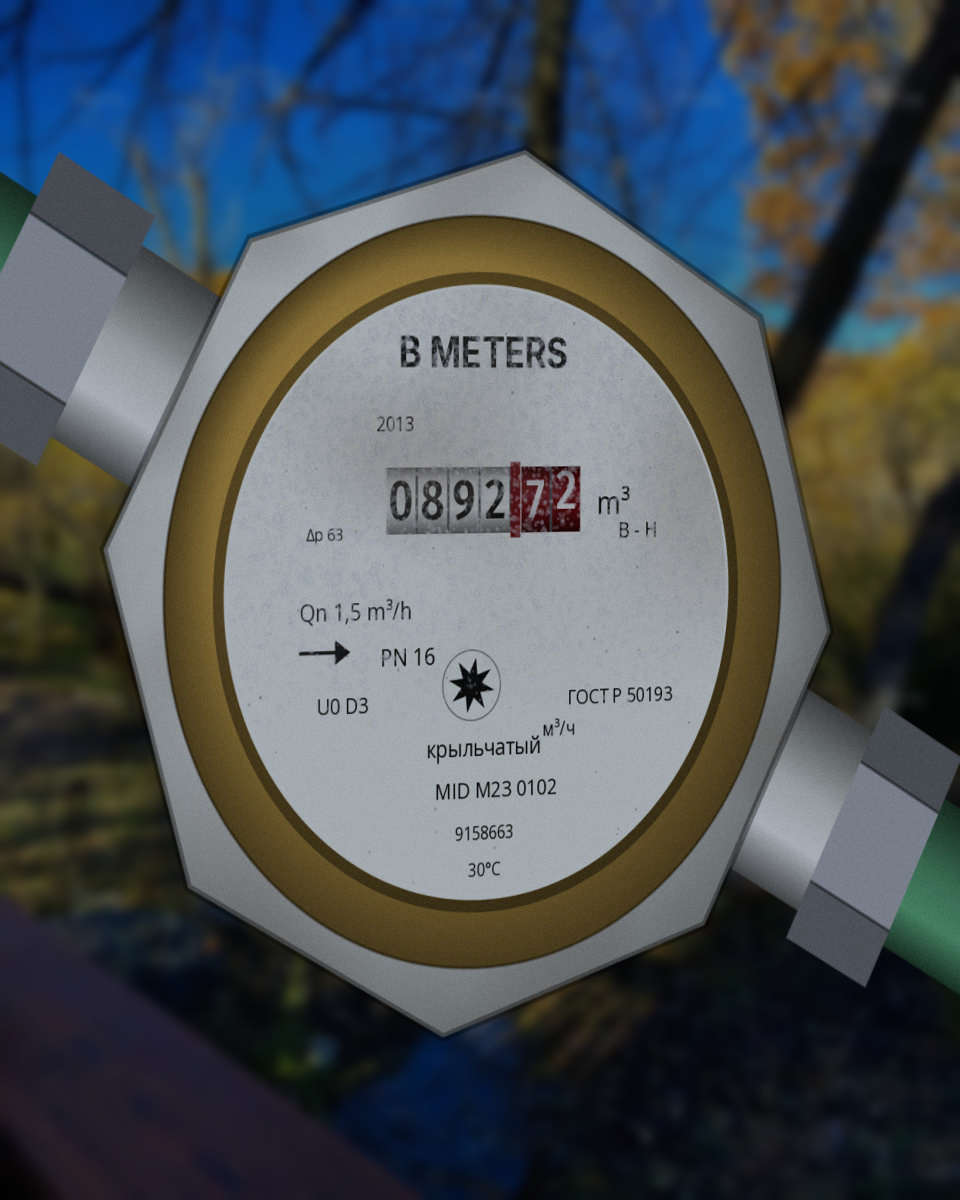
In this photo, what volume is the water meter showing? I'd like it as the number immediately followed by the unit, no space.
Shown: 892.72m³
